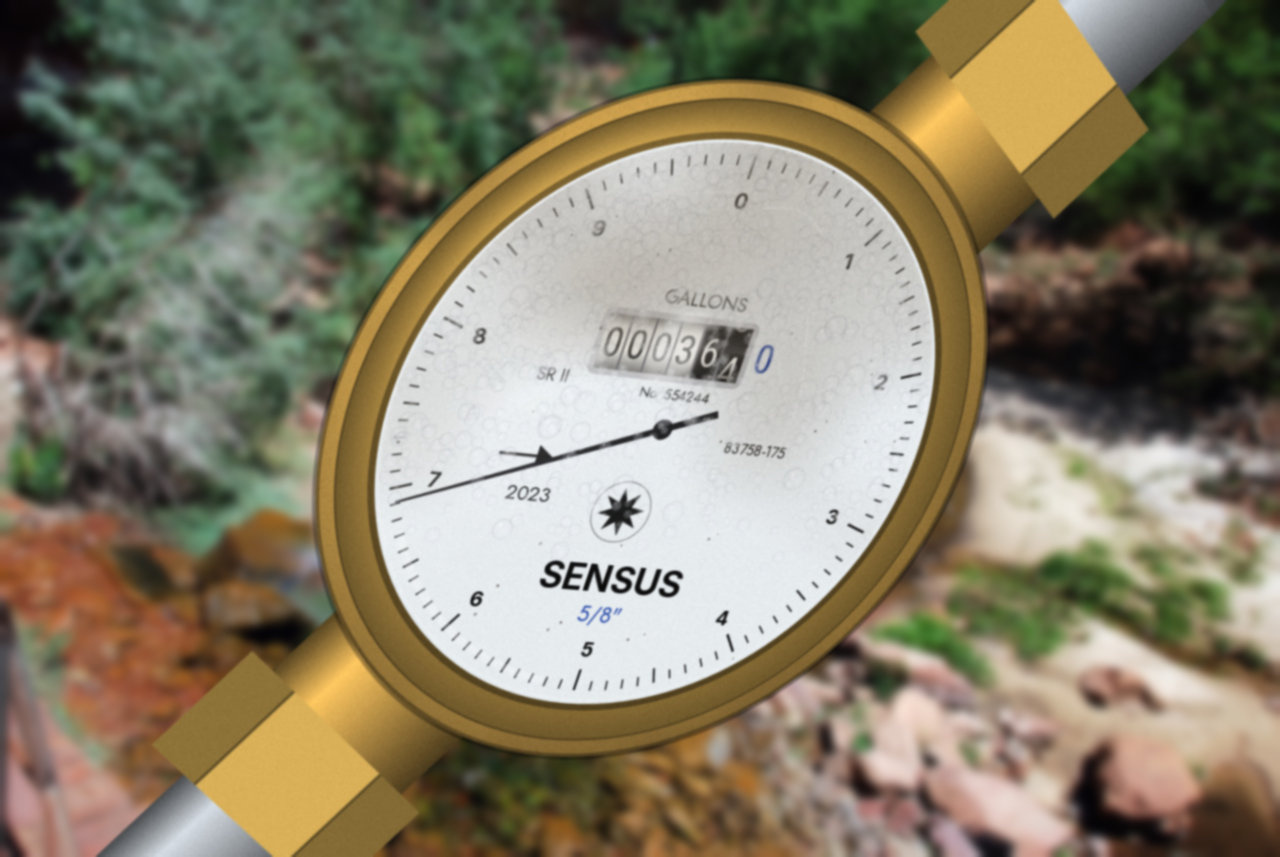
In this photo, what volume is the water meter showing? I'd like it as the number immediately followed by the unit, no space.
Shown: 3636.9gal
